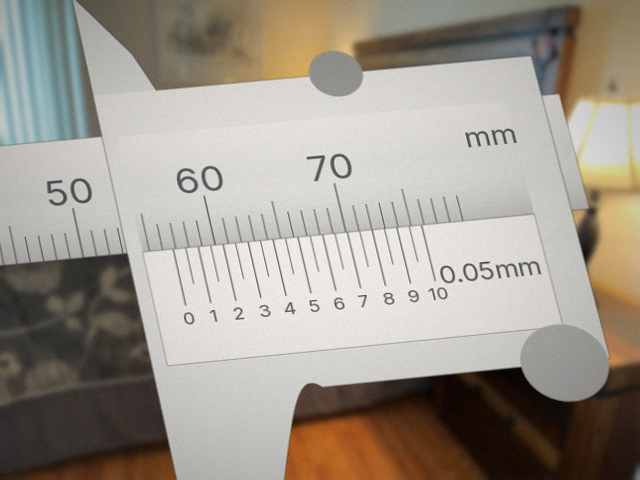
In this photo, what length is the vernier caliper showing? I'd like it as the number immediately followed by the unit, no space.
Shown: 56.8mm
